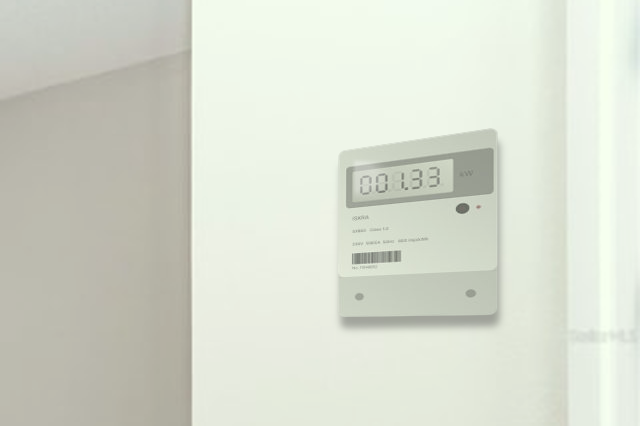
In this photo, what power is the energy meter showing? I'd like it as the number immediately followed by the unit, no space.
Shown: 1.33kW
